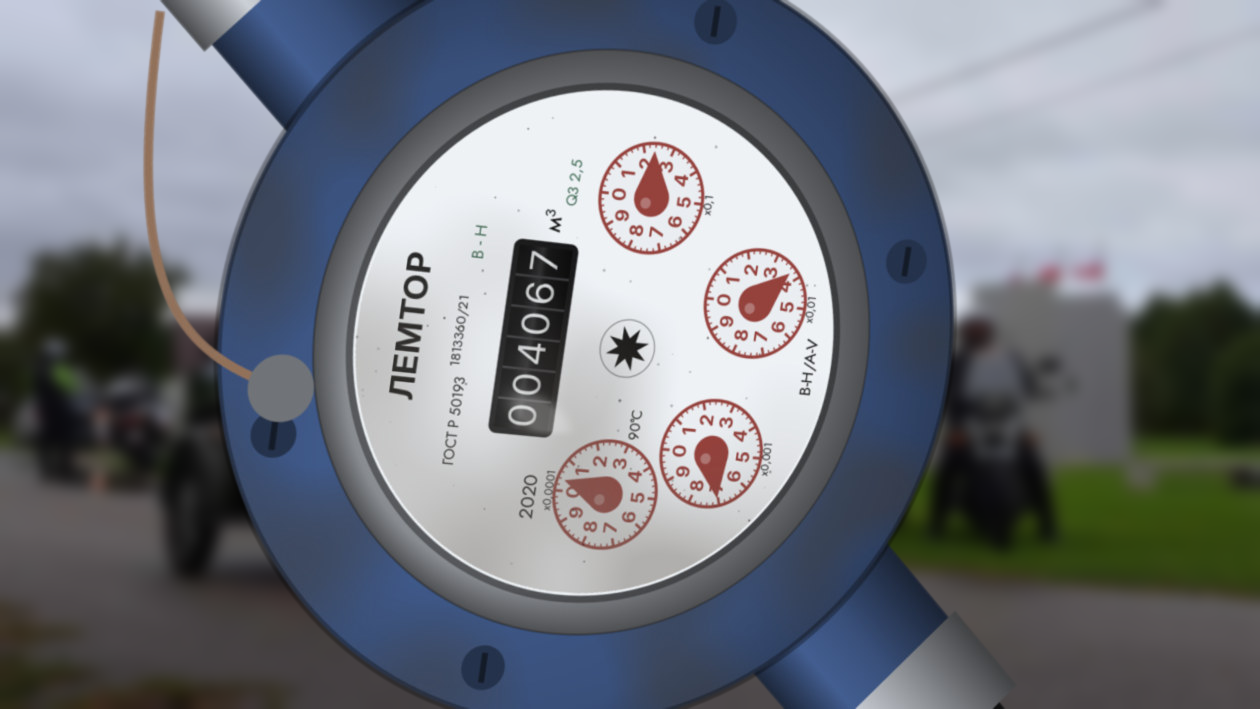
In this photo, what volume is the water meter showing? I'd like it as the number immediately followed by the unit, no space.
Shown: 4067.2370m³
